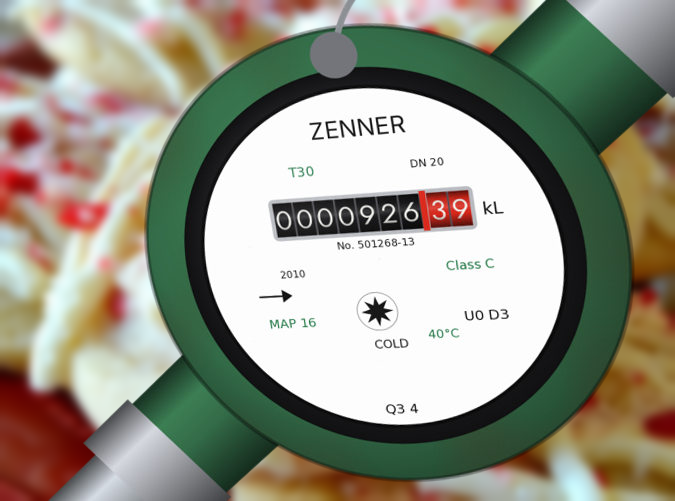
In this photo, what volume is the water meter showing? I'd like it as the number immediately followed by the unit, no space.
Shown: 926.39kL
